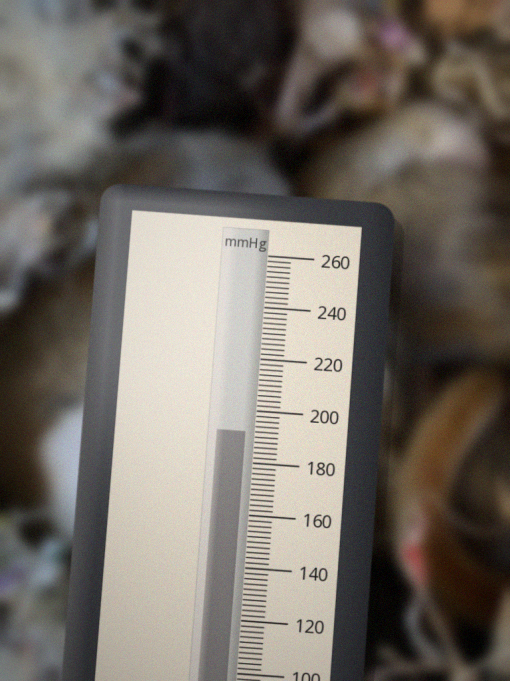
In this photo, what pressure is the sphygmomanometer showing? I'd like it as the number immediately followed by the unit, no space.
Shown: 192mmHg
